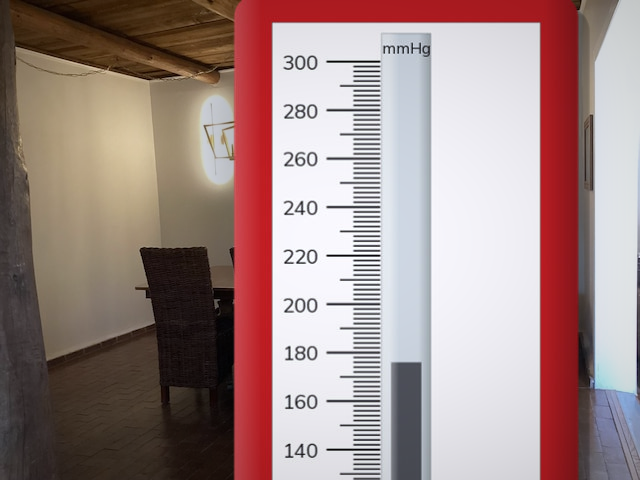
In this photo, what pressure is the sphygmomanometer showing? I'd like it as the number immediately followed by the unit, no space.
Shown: 176mmHg
